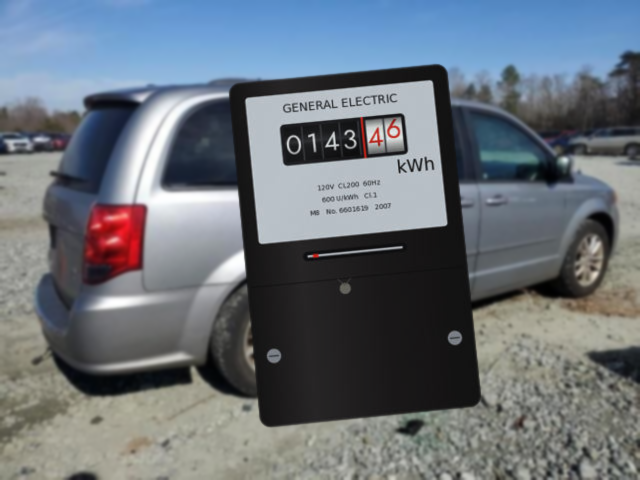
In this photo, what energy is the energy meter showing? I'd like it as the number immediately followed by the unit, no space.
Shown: 143.46kWh
